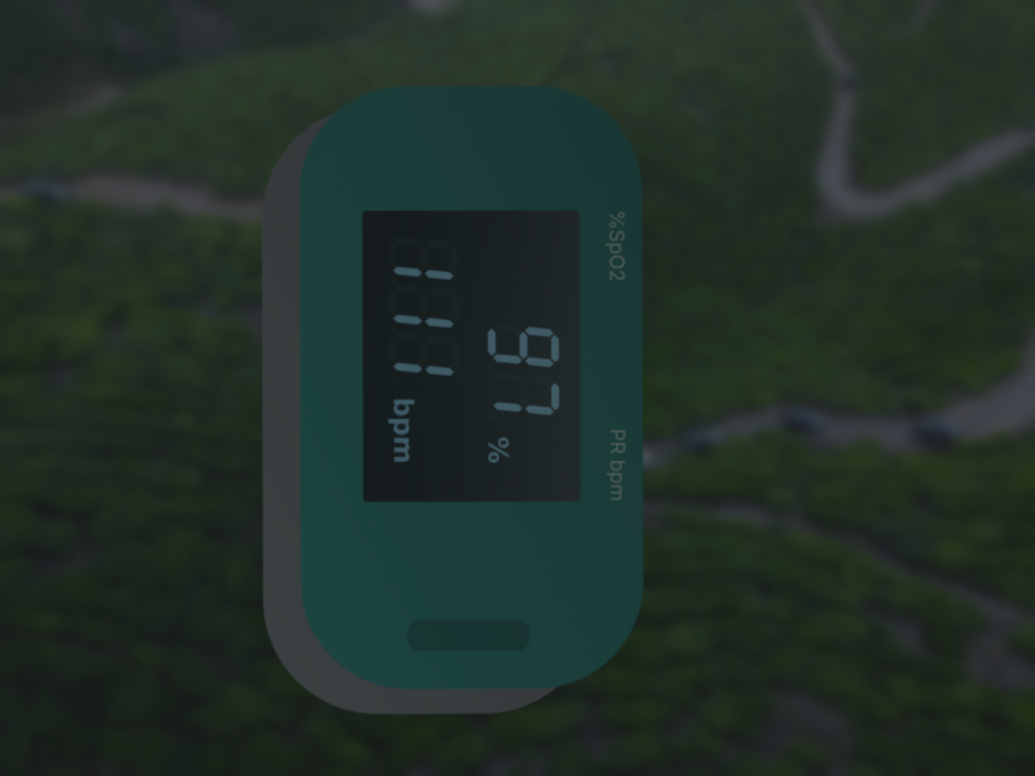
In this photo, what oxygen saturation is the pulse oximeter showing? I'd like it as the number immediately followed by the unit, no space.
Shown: 97%
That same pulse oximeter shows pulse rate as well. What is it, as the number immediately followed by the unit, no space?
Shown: 111bpm
